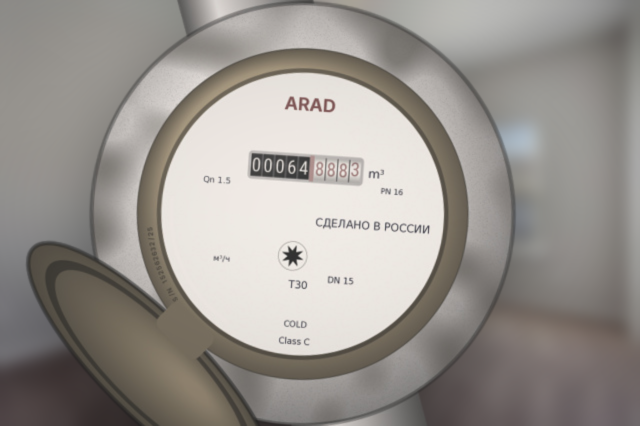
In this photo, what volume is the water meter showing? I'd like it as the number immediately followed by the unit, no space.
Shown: 64.8883m³
